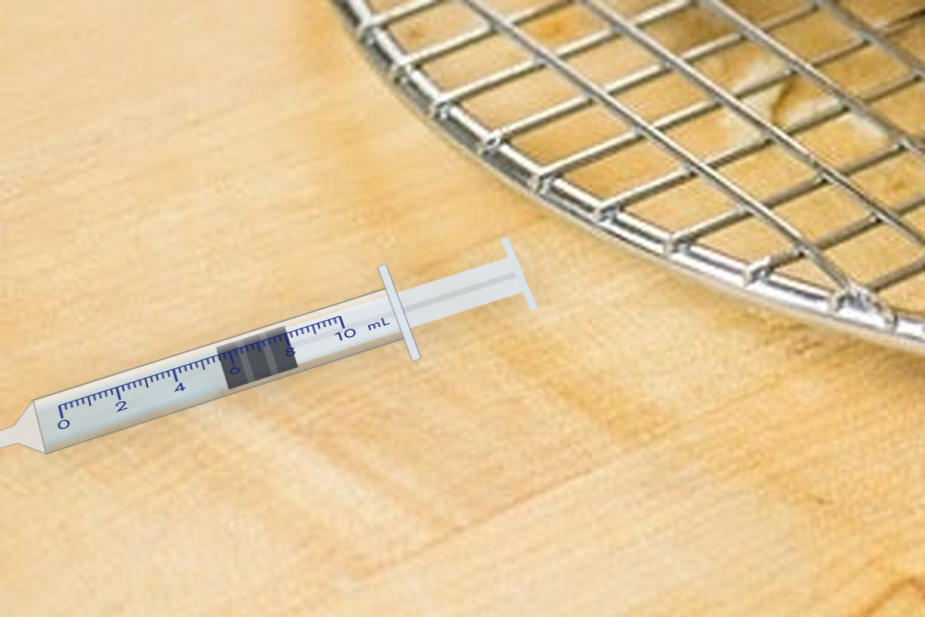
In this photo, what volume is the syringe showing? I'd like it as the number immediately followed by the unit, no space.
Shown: 5.6mL
